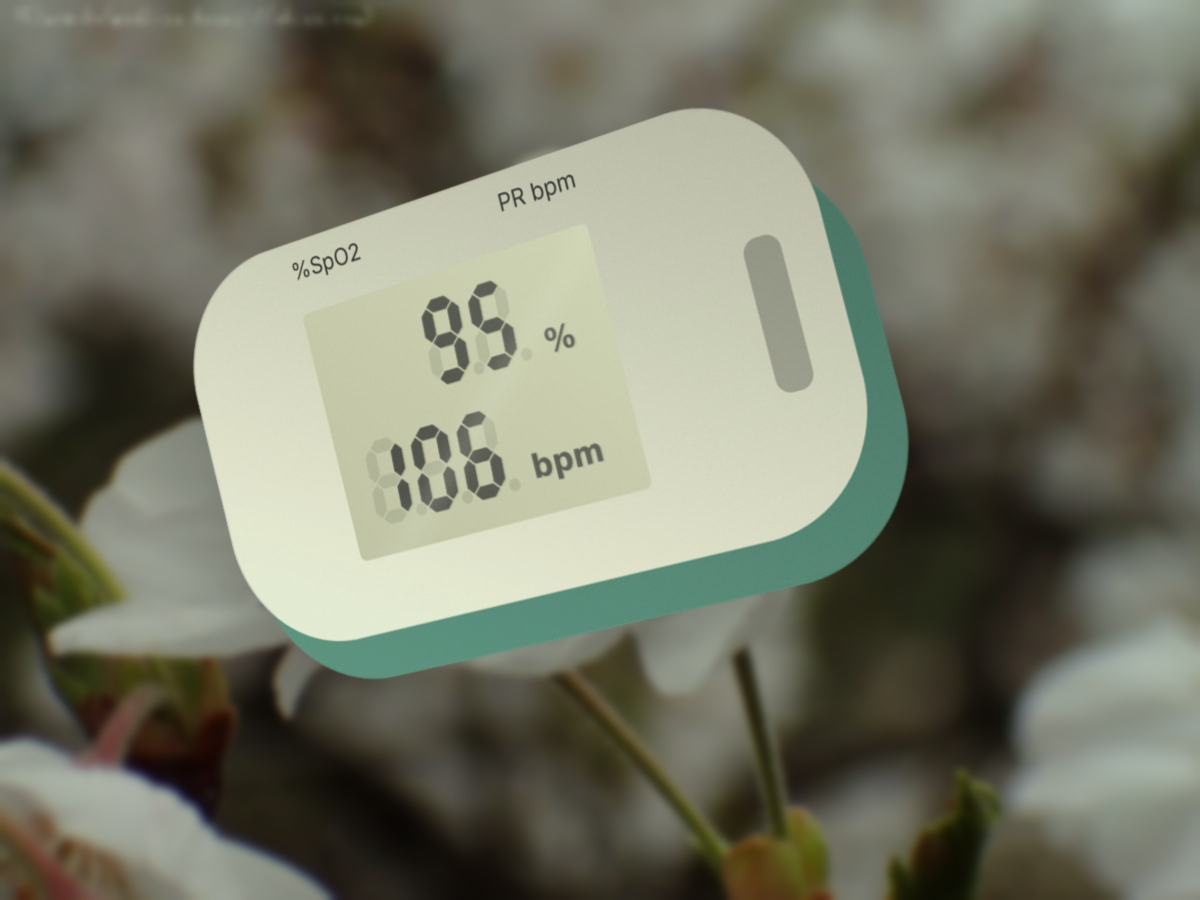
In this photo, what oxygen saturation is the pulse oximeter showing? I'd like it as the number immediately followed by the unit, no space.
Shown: 95%
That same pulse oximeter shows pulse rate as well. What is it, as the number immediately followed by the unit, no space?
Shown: 106bpm
